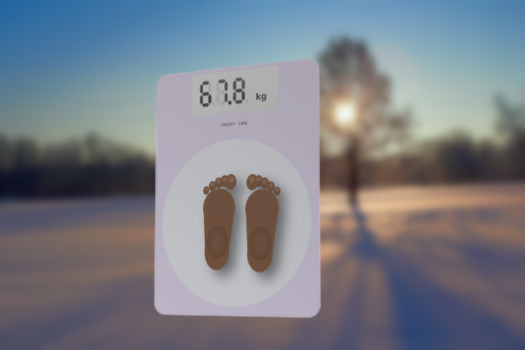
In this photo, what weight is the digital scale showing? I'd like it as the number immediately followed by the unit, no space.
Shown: 67.8kg
